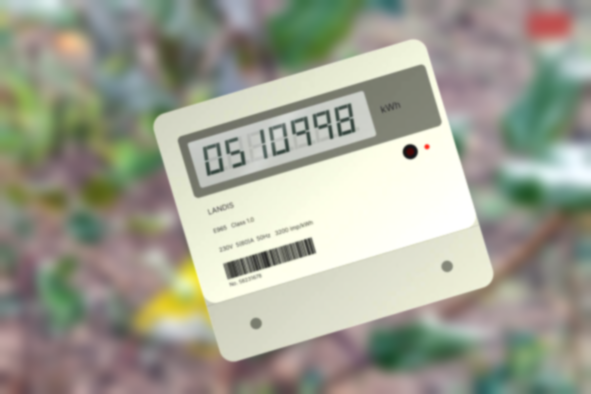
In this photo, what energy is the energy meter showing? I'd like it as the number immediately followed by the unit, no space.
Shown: 510998kWh
